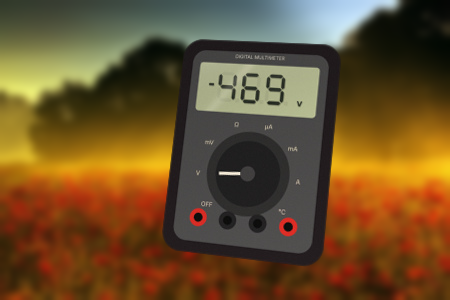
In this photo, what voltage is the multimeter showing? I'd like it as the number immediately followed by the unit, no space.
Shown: -469V
